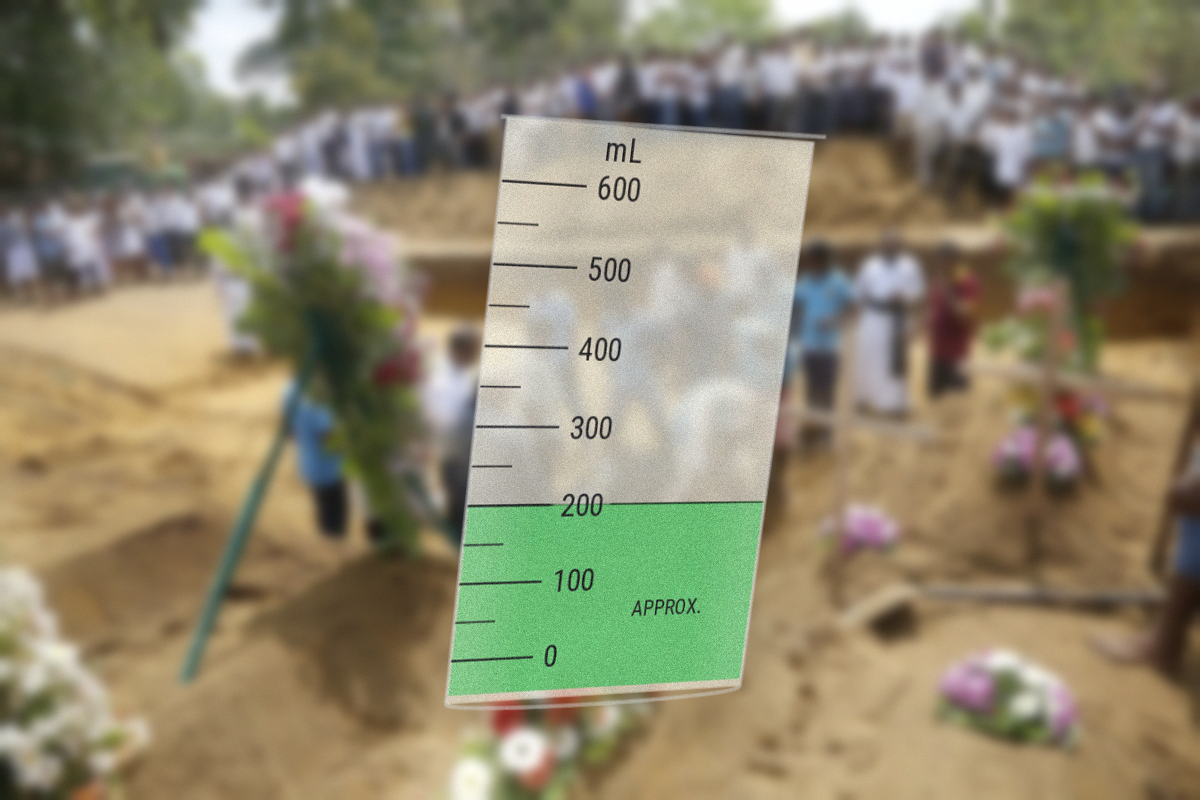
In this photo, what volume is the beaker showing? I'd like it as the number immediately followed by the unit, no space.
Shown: 200mL
